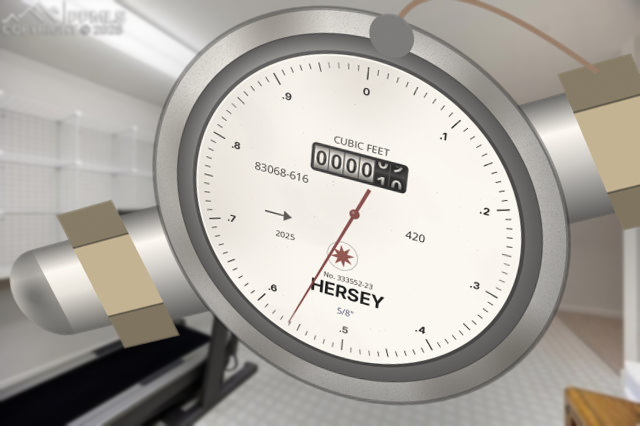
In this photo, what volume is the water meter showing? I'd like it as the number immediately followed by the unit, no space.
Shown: 9.56ft³
